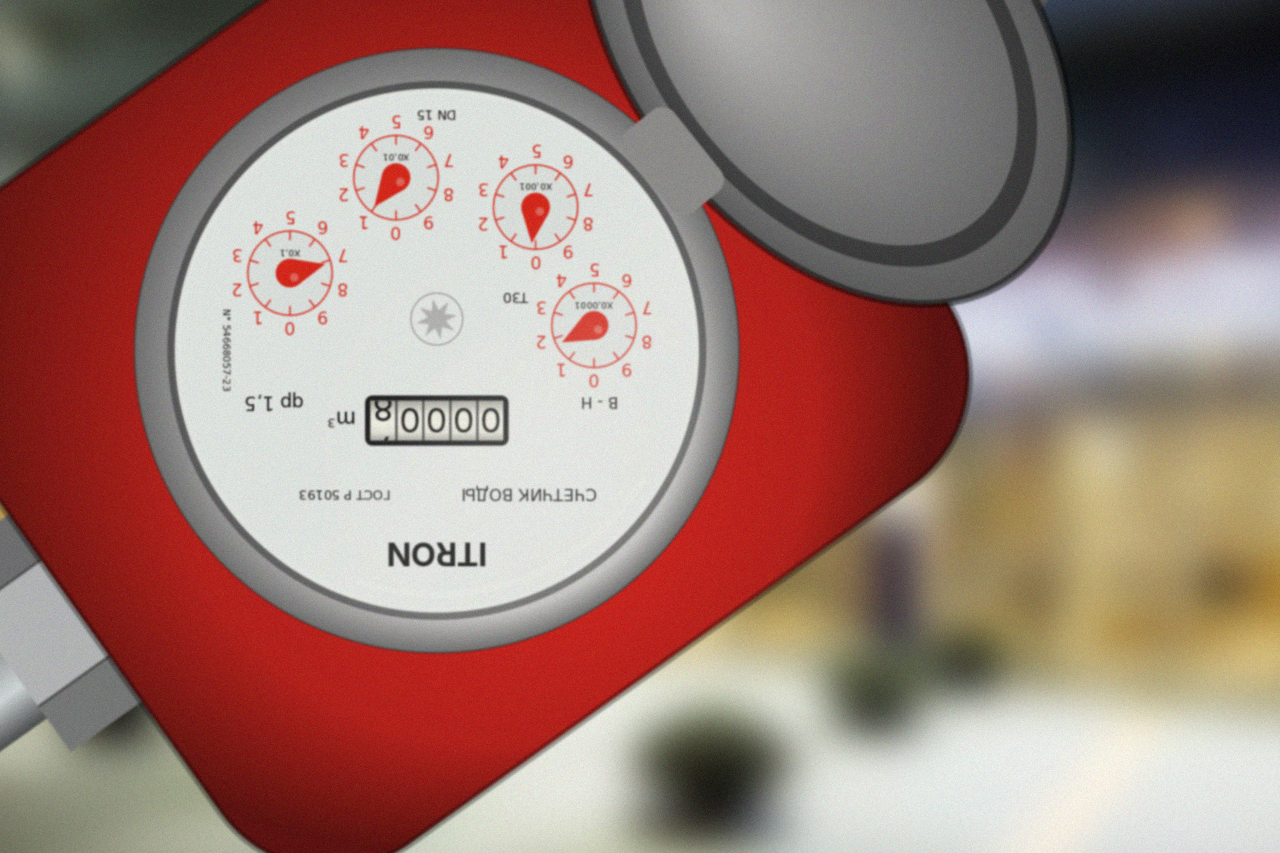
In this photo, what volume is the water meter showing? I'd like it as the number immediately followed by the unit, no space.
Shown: 7.7101m³
